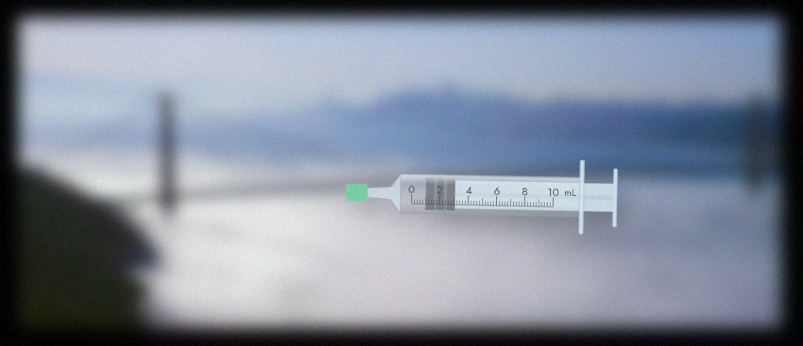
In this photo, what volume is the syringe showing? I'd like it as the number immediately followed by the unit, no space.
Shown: 1mL
